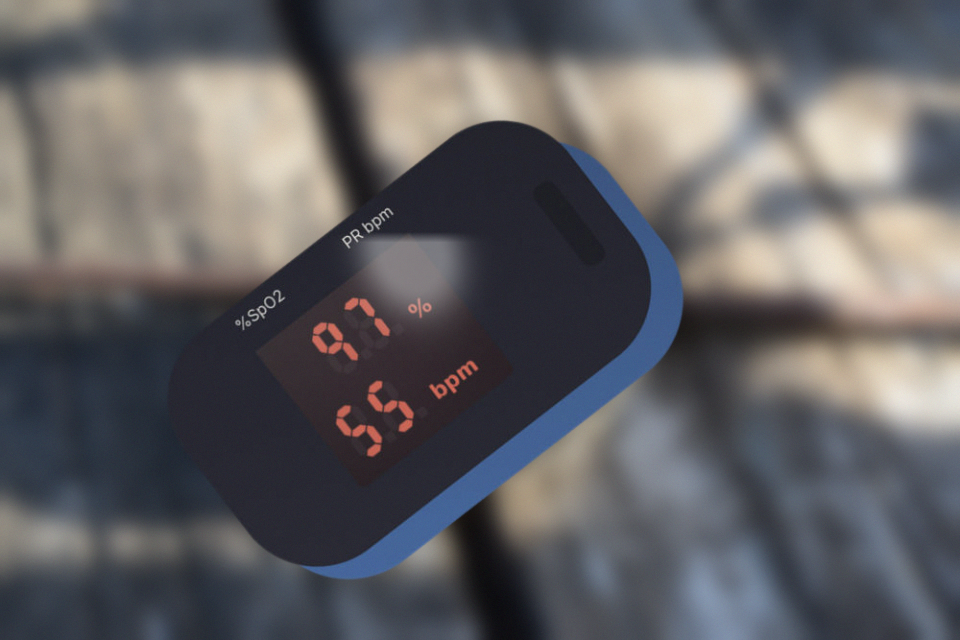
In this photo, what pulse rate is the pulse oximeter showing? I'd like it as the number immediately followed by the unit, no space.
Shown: 55bpm
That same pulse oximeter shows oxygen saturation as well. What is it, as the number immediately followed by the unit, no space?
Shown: 97%
